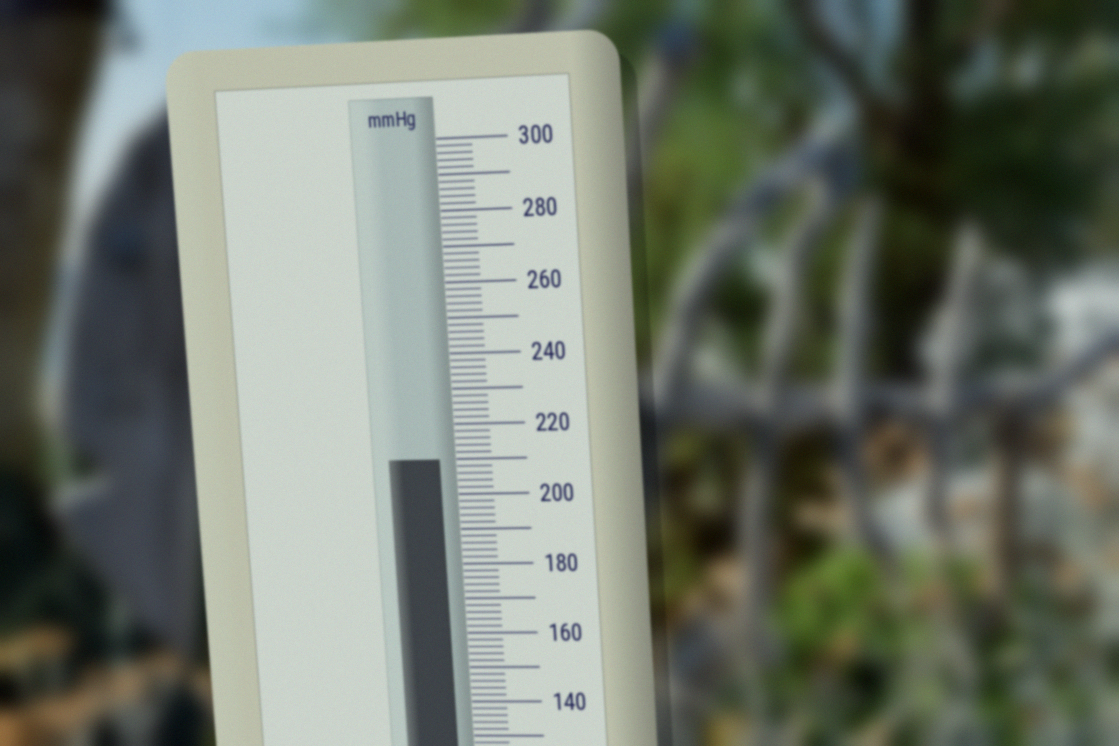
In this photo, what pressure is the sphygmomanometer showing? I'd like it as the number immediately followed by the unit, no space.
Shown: 210mmHg
